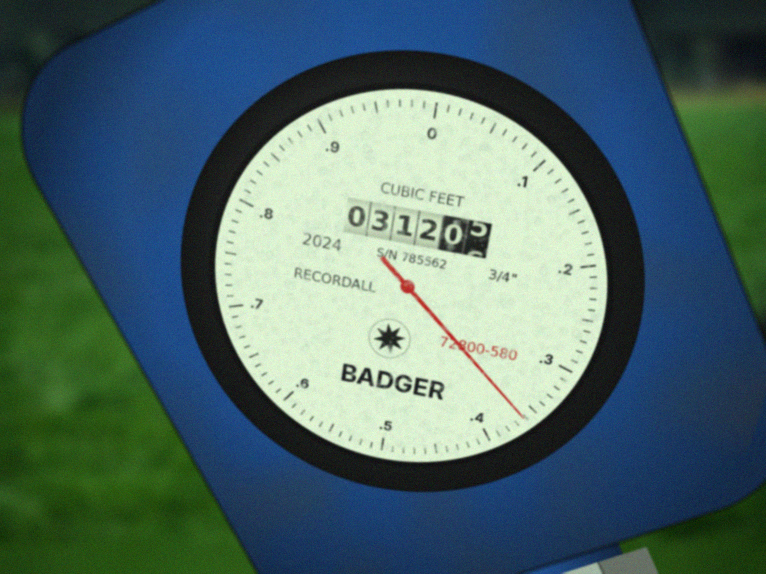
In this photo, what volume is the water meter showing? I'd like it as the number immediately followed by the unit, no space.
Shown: 31205.36ft³
